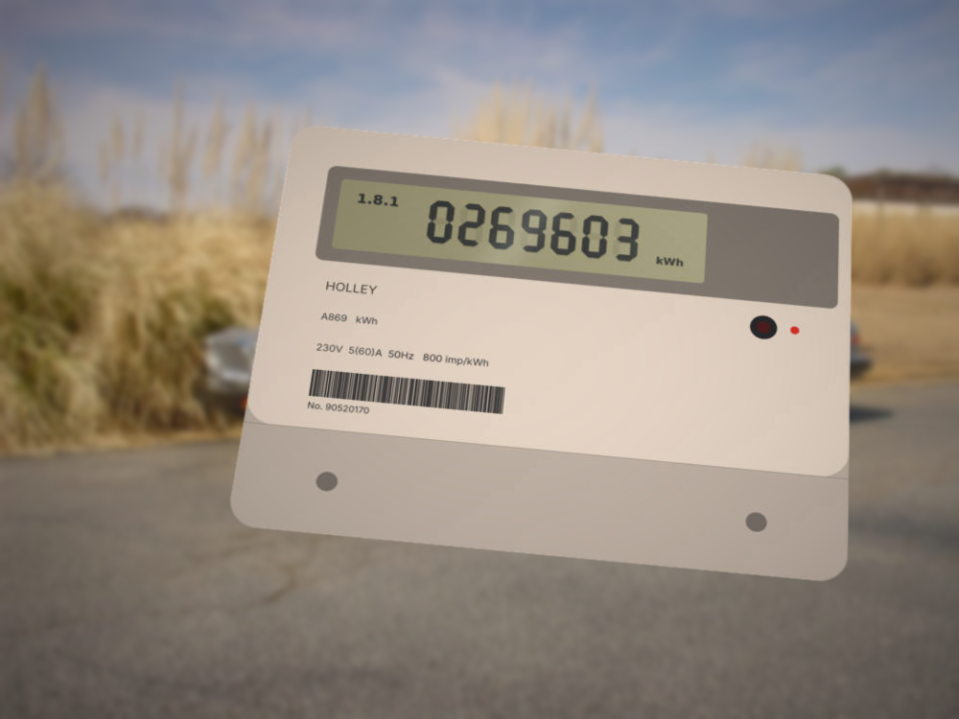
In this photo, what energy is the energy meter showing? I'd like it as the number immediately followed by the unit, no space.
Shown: 269603kWh
